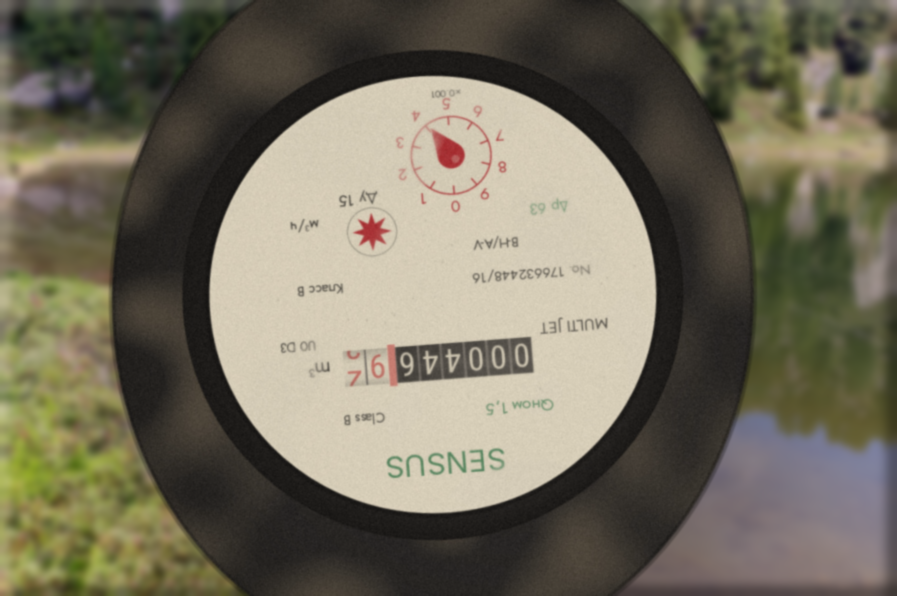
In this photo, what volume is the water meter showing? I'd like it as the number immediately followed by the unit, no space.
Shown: 446.924m³
